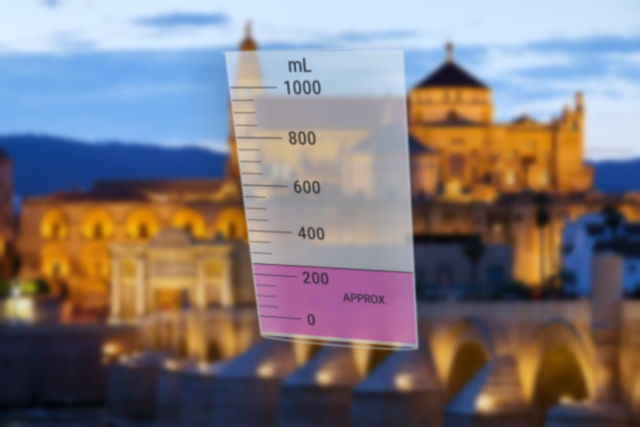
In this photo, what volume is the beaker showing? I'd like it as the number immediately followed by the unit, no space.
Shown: 250mL
